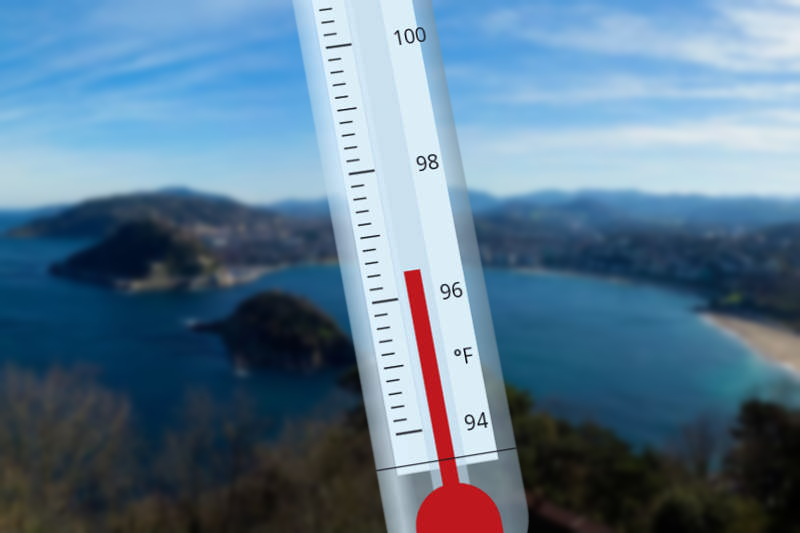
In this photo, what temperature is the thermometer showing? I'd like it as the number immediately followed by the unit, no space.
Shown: 96.4°F
